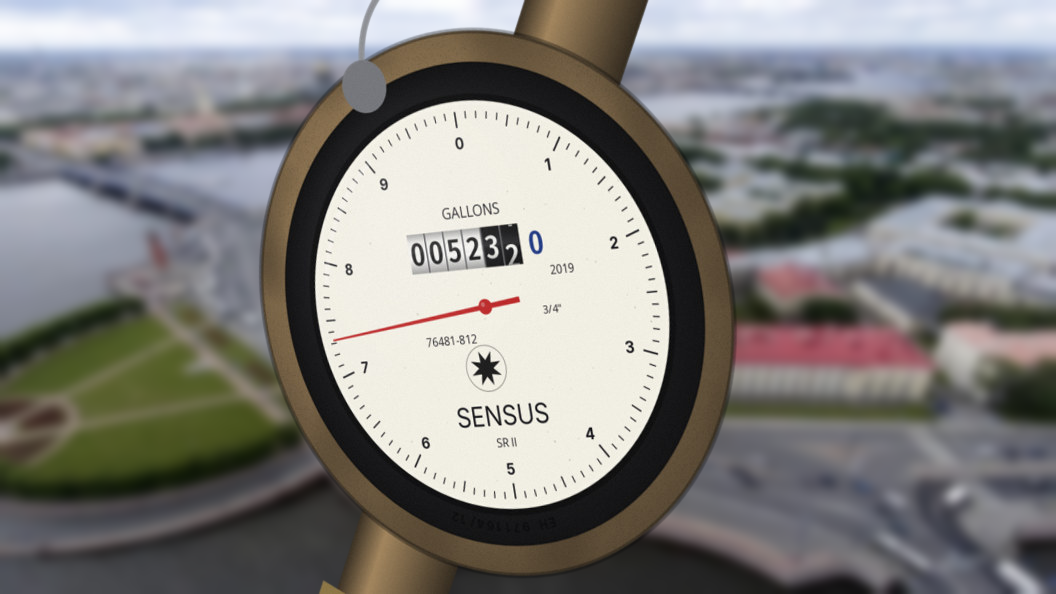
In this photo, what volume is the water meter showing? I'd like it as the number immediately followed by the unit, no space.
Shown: 52317.3gal
